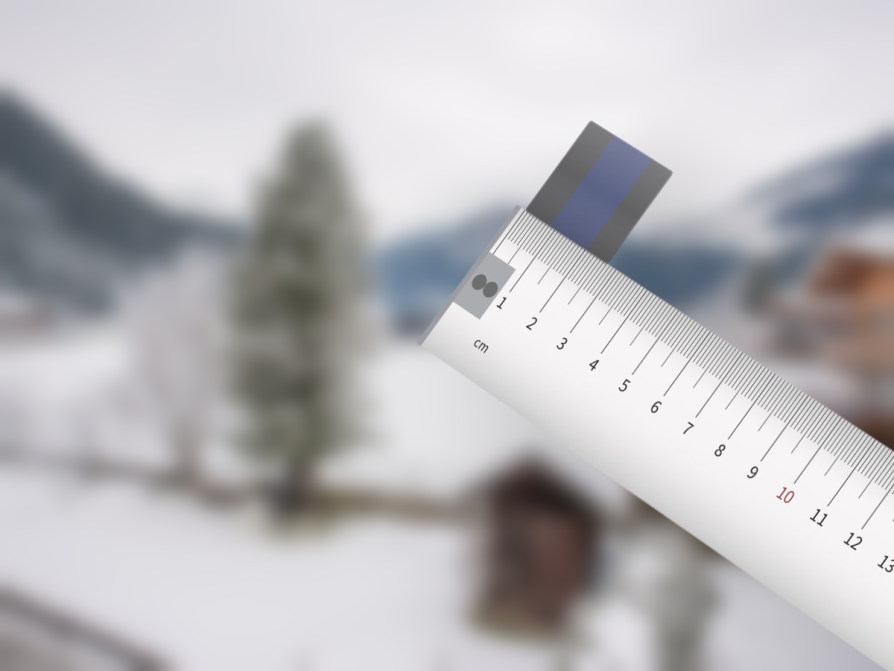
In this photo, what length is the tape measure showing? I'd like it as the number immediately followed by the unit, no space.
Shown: 2.7cm
